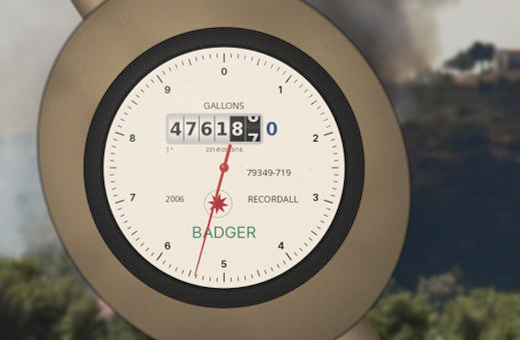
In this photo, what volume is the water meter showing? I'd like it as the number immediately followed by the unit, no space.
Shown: 4761865.4gal
